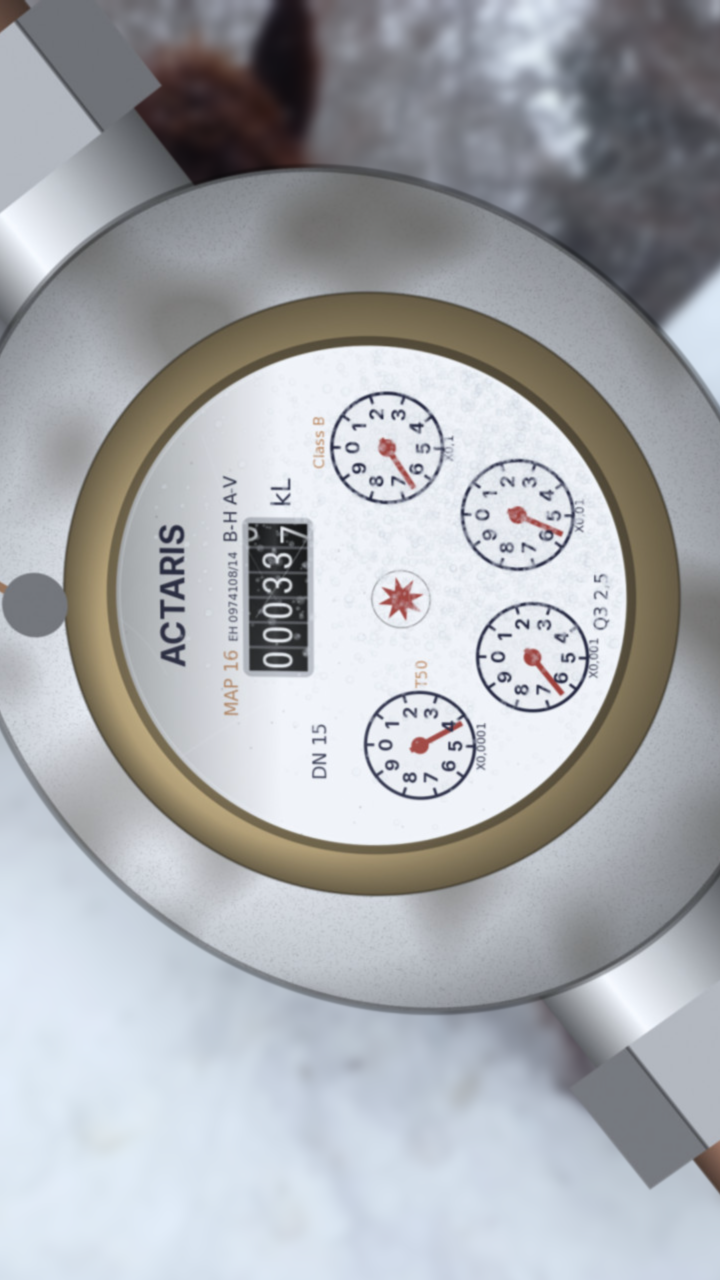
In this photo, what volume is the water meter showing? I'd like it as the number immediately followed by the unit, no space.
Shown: 336.6564kL
